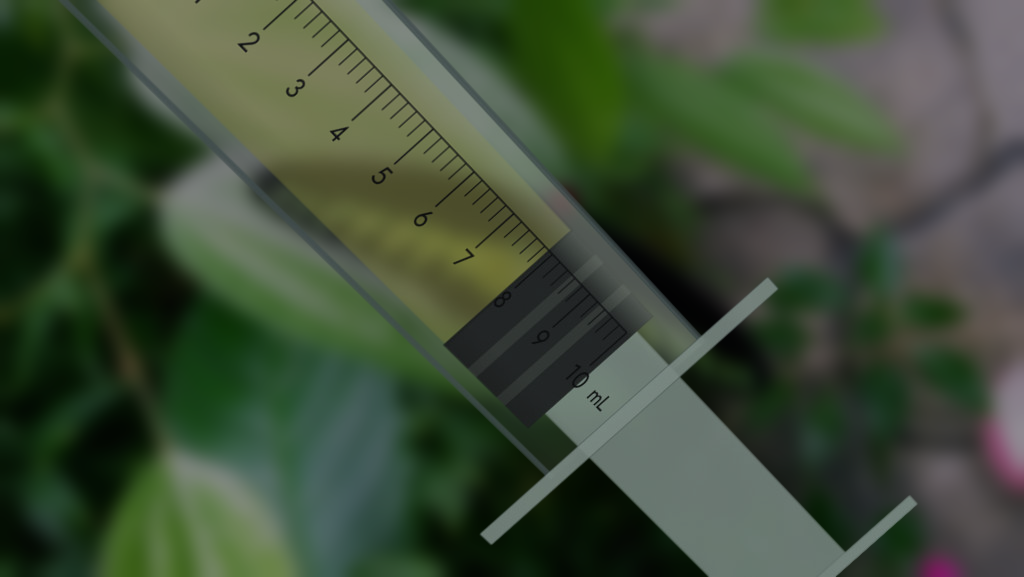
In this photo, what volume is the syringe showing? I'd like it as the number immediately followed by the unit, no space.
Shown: 7.9mL
